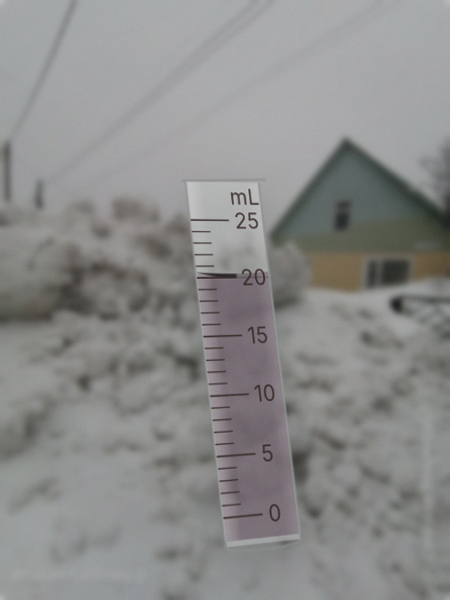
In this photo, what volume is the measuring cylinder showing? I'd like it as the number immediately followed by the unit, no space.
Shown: 20mL
